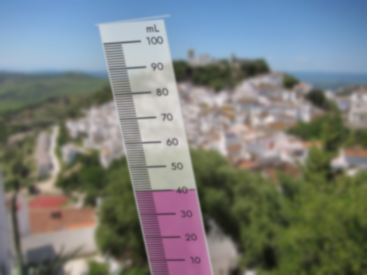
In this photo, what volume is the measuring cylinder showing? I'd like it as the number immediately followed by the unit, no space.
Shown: 40mL
